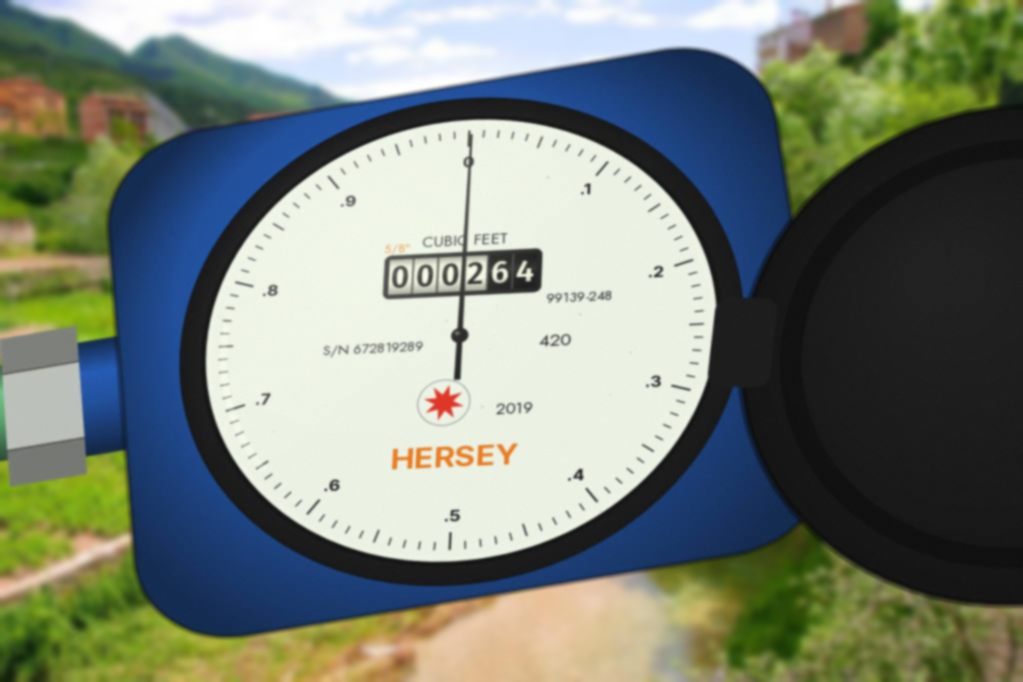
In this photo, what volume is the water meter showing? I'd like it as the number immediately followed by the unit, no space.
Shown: 264.00ft³
